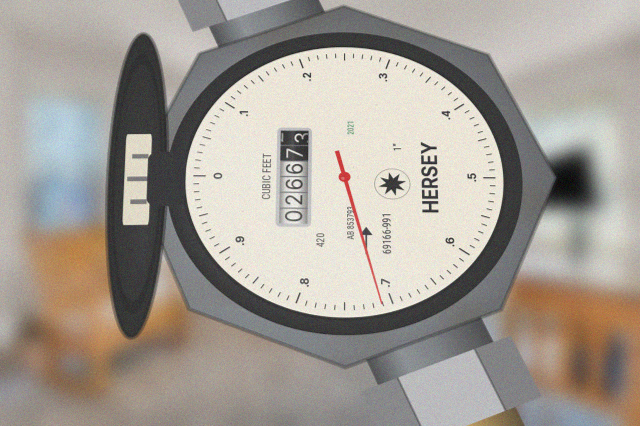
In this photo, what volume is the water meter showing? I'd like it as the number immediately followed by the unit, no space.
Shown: 26672.71ft³
